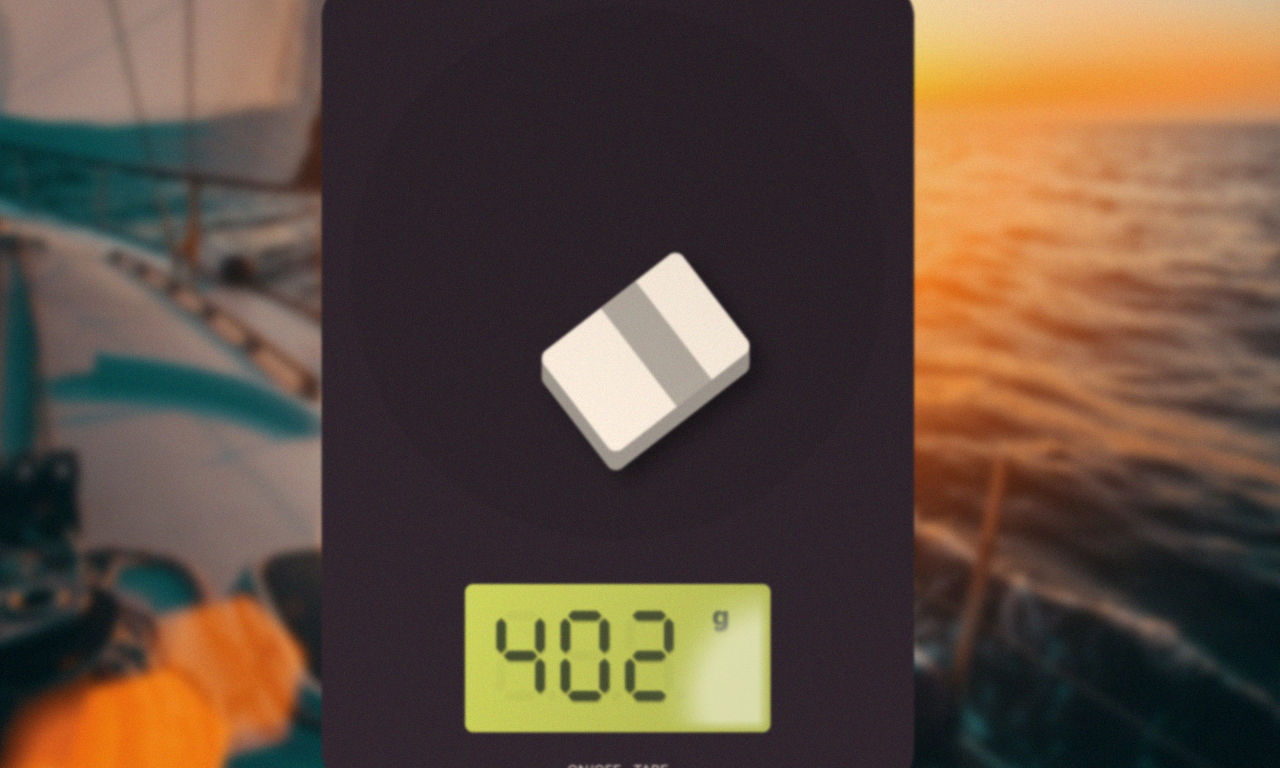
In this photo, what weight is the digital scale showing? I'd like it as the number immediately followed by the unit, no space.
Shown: 402g
